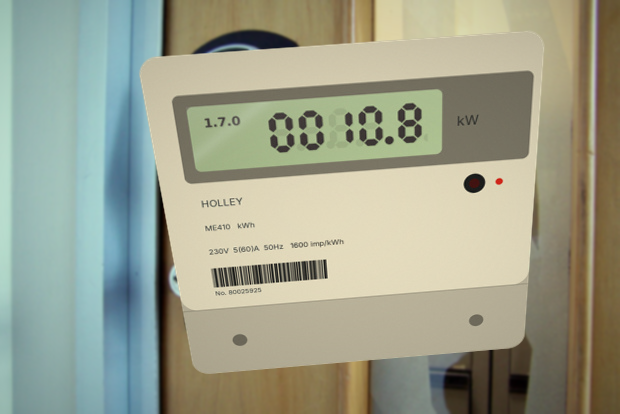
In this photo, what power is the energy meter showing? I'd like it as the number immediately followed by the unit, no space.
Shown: 10.8kW
